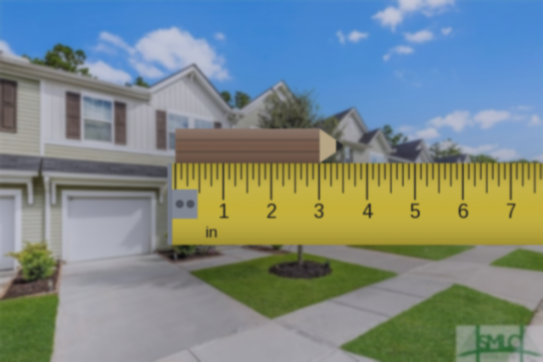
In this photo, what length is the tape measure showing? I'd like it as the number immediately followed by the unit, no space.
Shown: 3.5in
